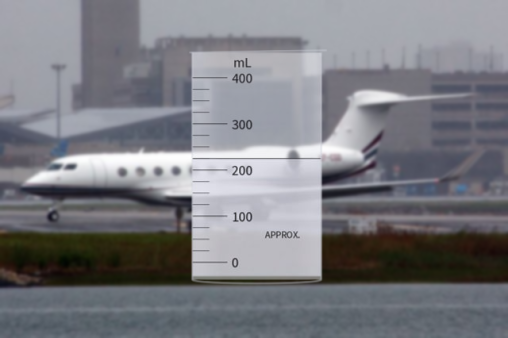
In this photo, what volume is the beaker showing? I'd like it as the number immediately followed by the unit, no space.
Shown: 225mL
